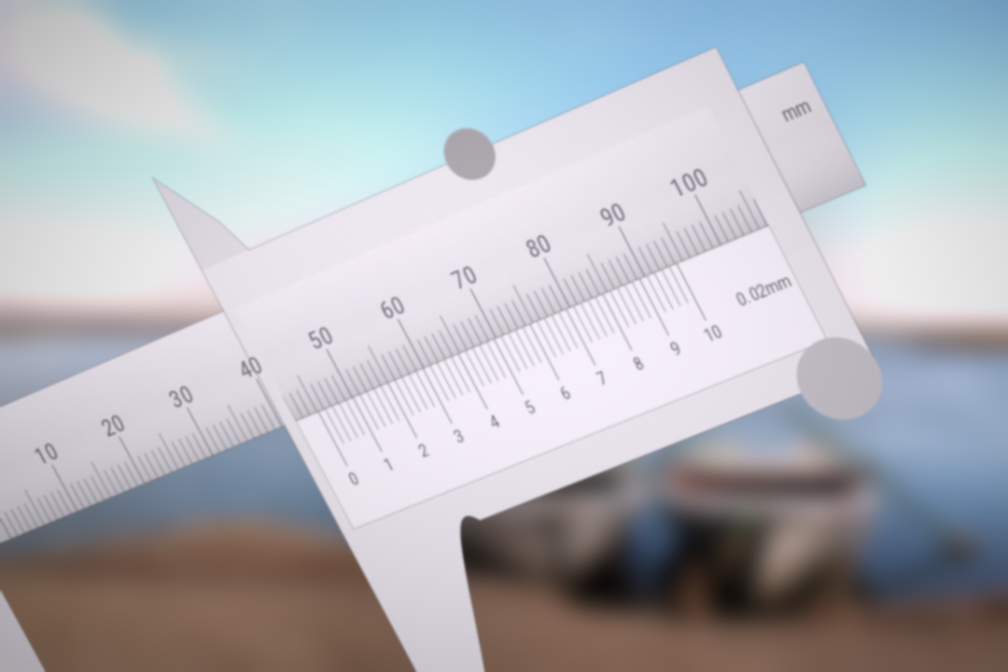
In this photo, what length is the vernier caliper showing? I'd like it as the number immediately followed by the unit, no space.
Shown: 45.2mm
